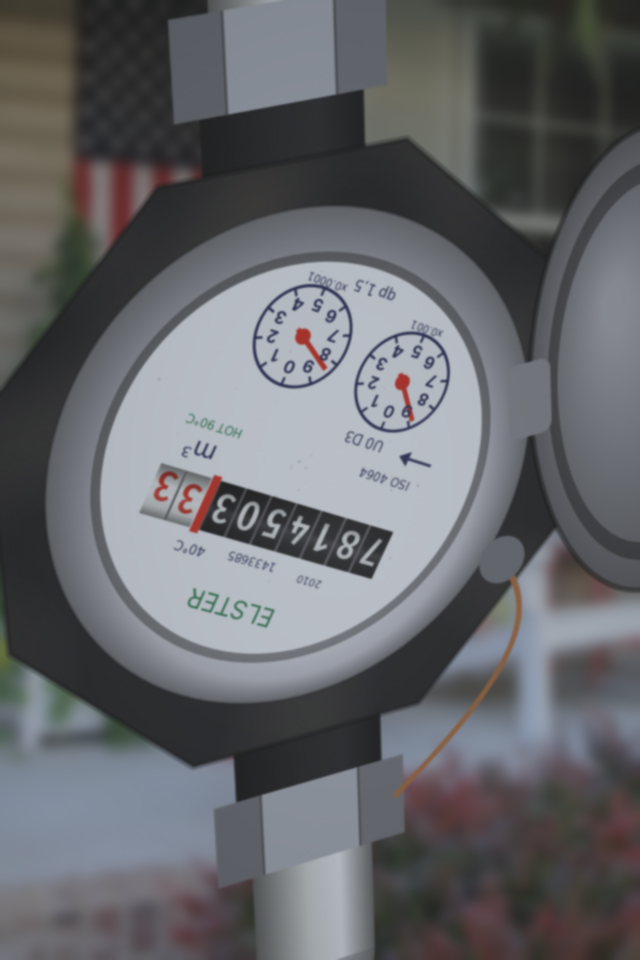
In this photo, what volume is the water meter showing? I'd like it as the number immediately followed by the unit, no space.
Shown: 7814503.3288m³
